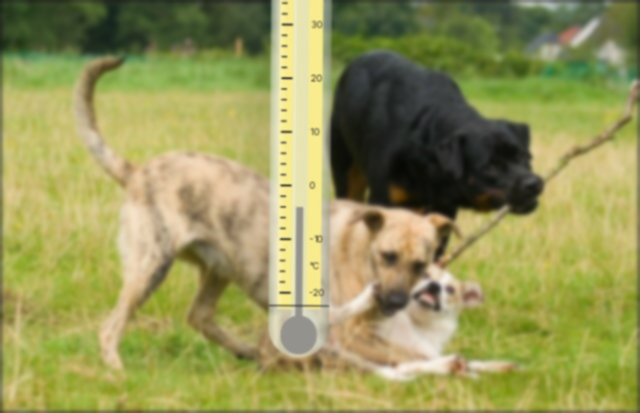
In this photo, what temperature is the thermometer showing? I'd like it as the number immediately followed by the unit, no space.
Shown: -4°C
